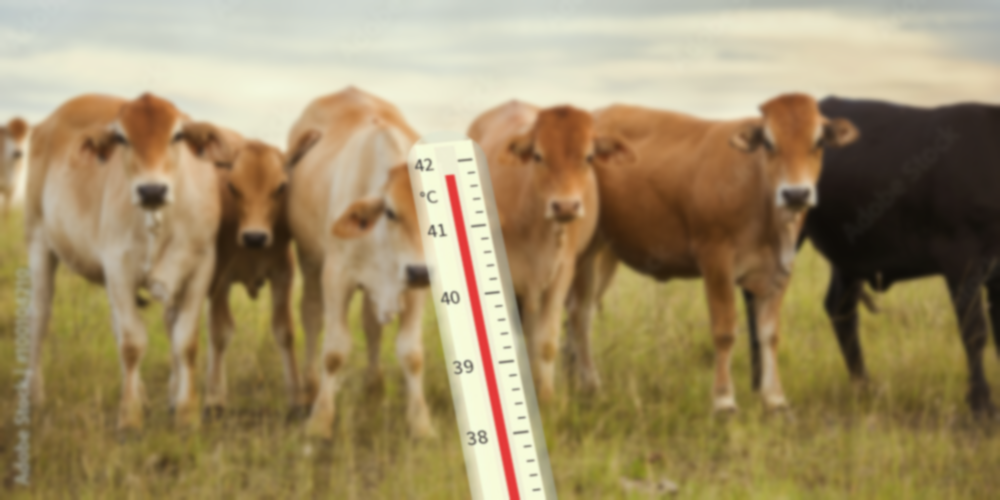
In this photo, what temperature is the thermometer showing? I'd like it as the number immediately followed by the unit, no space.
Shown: 41.8°C
